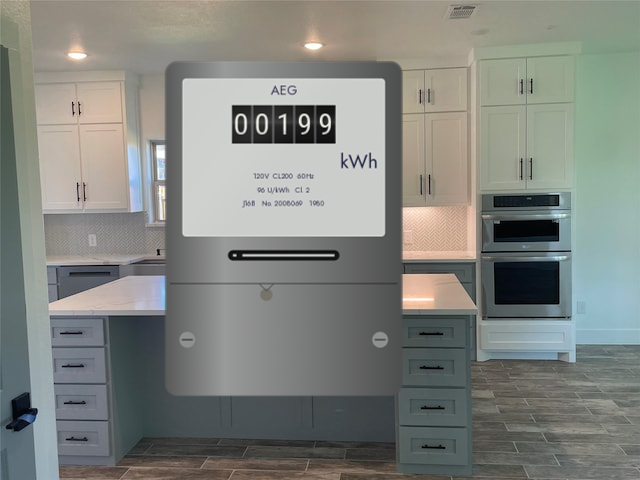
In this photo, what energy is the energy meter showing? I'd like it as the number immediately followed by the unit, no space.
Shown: 199kWh
